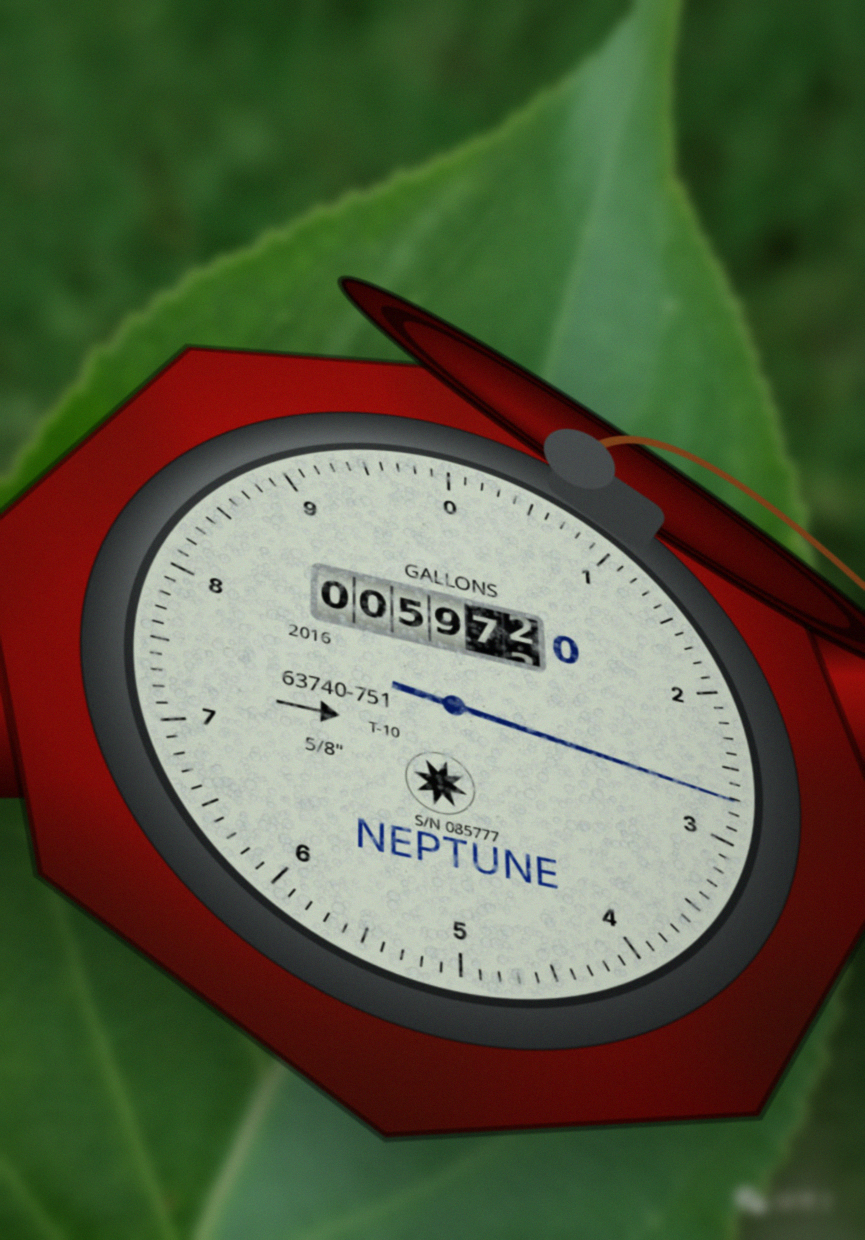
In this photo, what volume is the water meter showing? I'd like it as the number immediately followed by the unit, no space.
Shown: 59722.7gal
